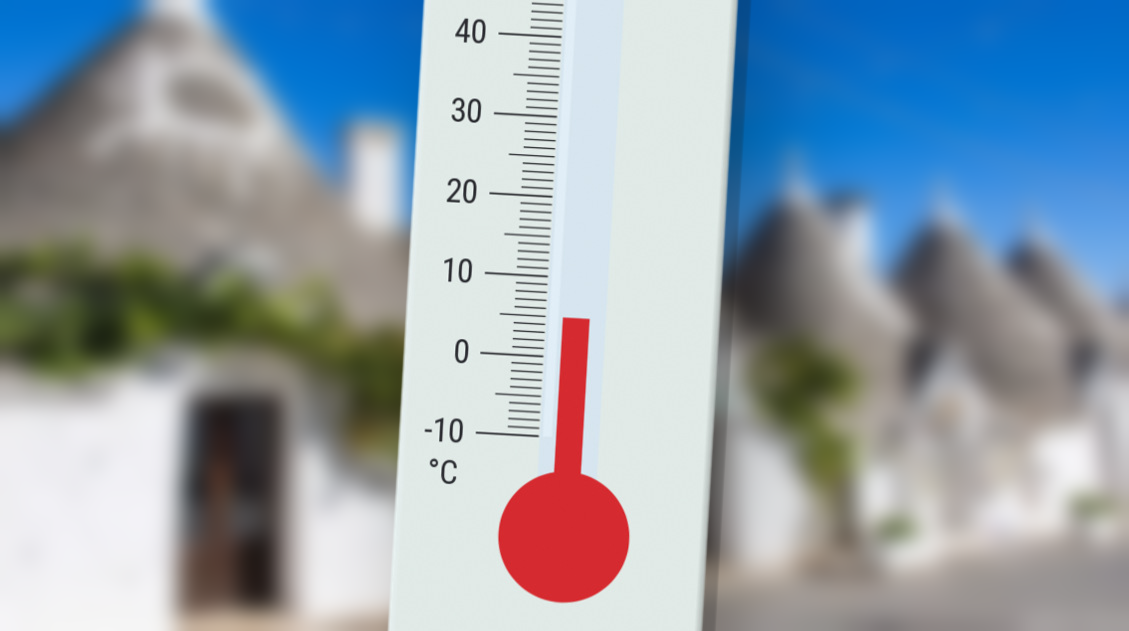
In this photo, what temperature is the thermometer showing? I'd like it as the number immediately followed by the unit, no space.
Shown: 5°C
